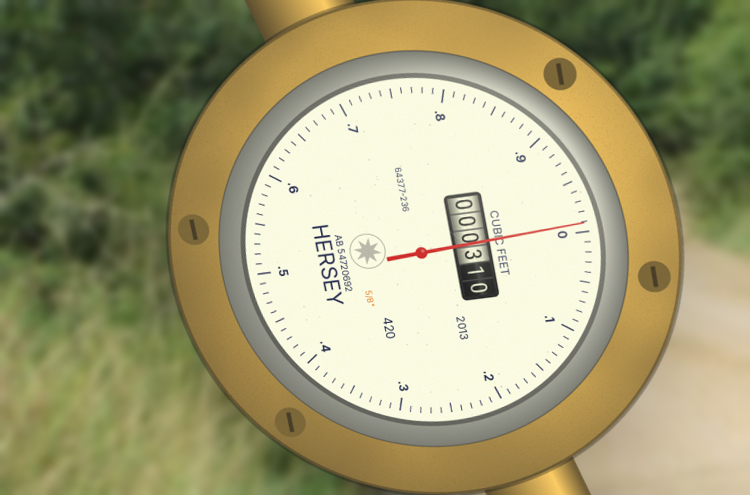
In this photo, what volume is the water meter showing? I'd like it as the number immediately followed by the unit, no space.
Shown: 309.99ft³
